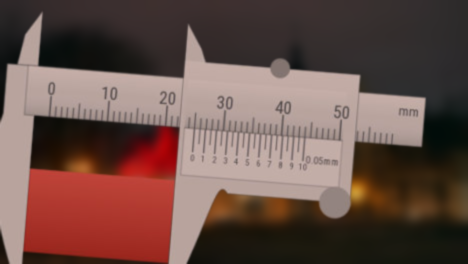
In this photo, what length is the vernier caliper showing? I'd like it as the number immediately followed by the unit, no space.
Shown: 25.0mm
